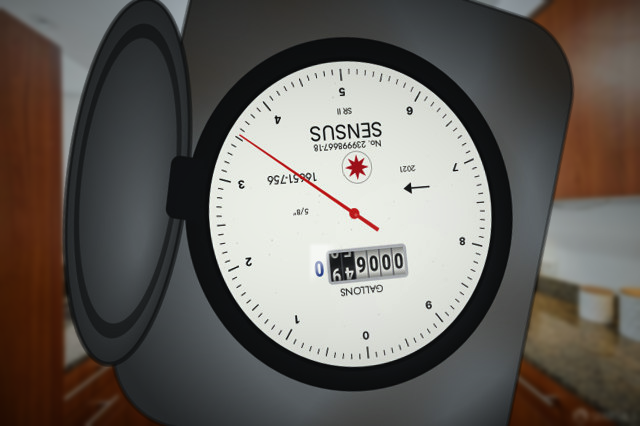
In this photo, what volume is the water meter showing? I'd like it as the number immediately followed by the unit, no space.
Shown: 6493.5gal
